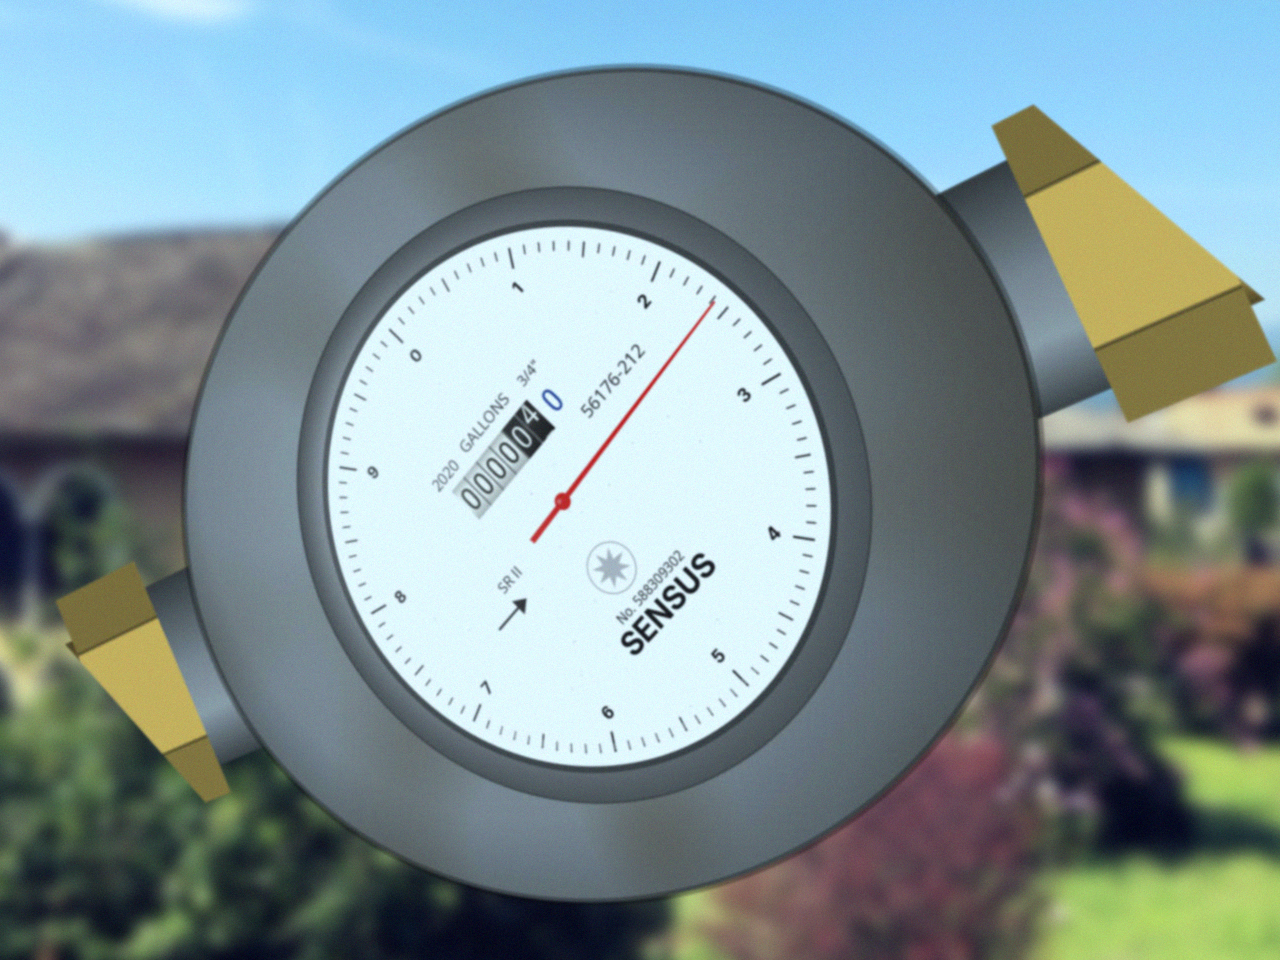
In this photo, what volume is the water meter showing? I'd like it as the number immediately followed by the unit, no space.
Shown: 42.4gal
